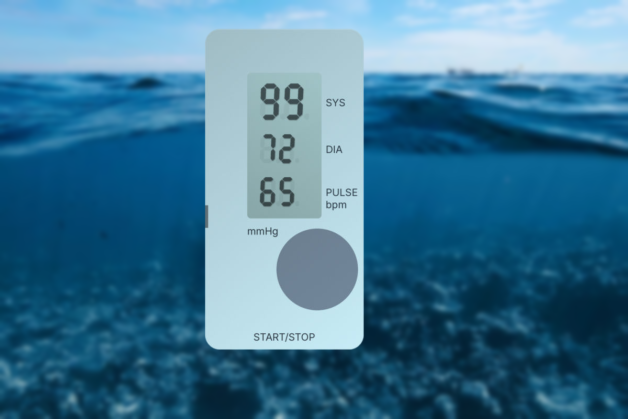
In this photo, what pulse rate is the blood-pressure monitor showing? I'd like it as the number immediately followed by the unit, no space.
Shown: 65bpm
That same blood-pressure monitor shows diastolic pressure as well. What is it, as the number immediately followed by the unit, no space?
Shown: 72mmHg
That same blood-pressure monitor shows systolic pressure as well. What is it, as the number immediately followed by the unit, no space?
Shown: 99mmHg
